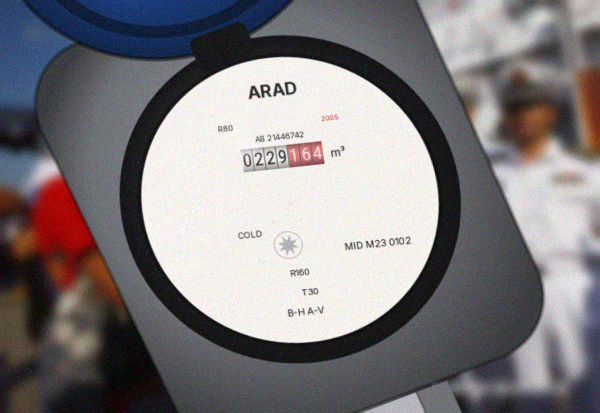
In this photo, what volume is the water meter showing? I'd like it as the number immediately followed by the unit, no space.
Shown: 229.164m³
